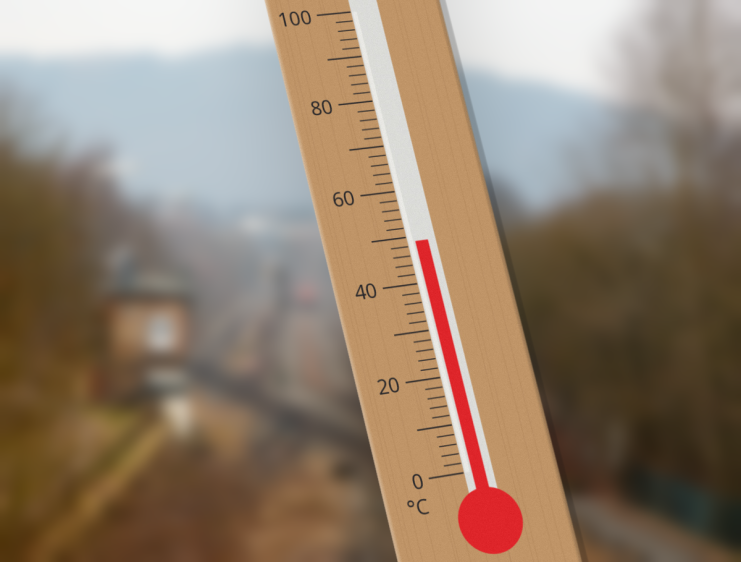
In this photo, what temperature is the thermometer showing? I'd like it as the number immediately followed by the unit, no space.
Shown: 49°C
